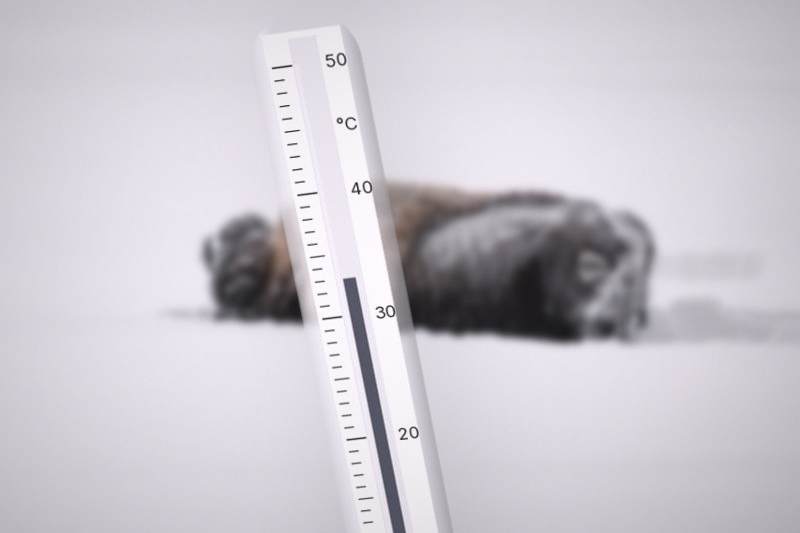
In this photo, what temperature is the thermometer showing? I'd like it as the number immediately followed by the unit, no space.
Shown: 33°C
